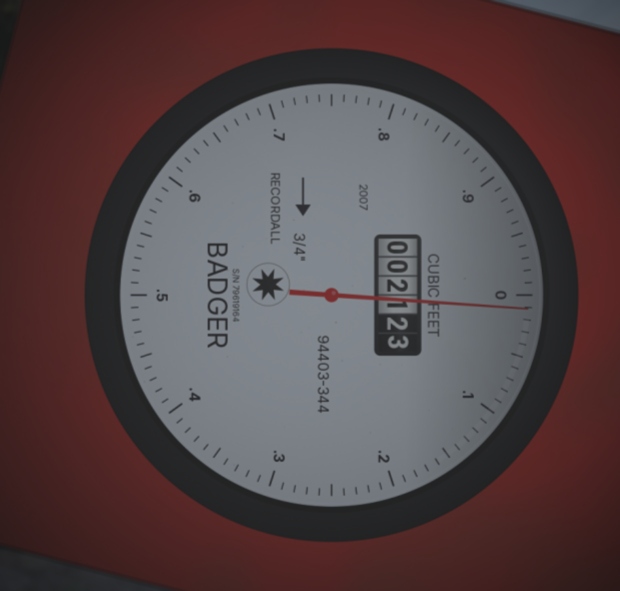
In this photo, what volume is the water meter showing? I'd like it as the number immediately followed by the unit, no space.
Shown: 2123.01ft³
